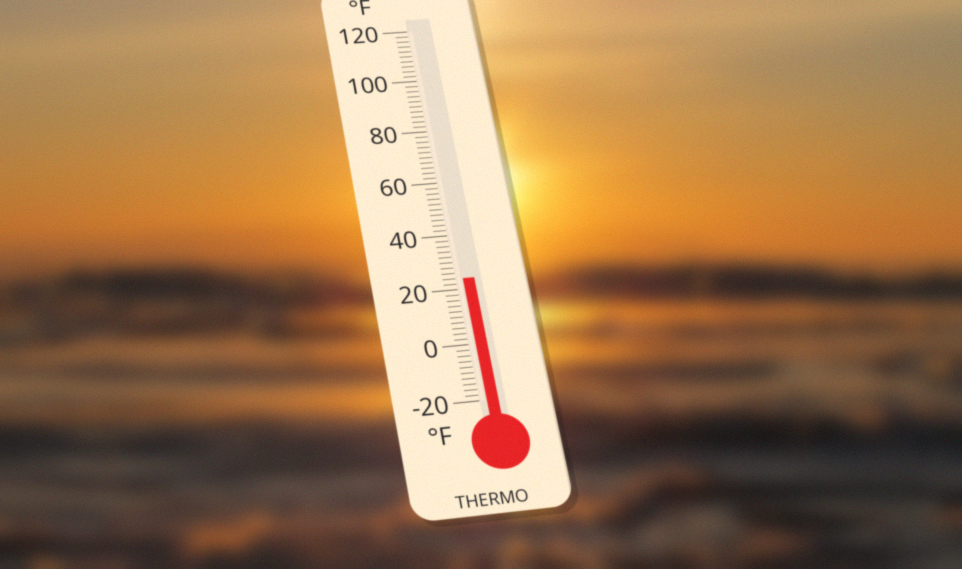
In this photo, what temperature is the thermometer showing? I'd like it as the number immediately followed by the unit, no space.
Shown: 24°F
